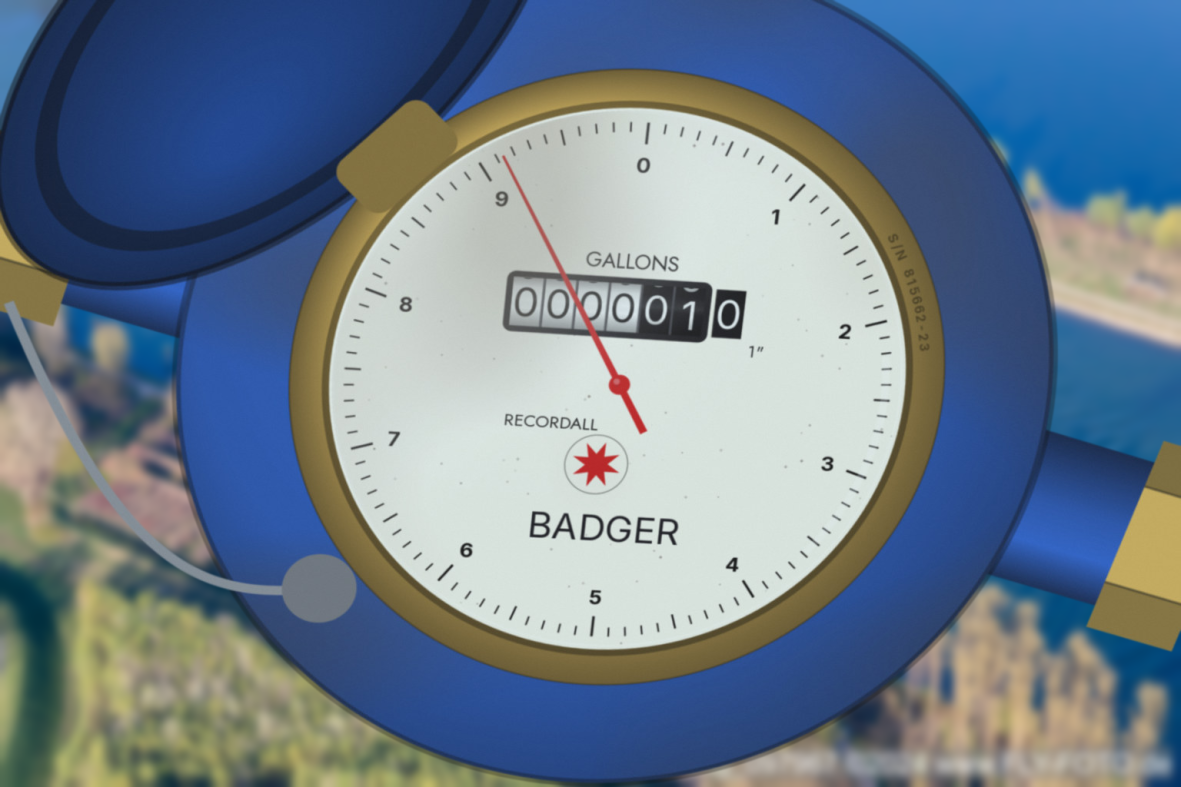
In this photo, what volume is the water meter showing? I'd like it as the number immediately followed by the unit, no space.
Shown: 9.1gal
